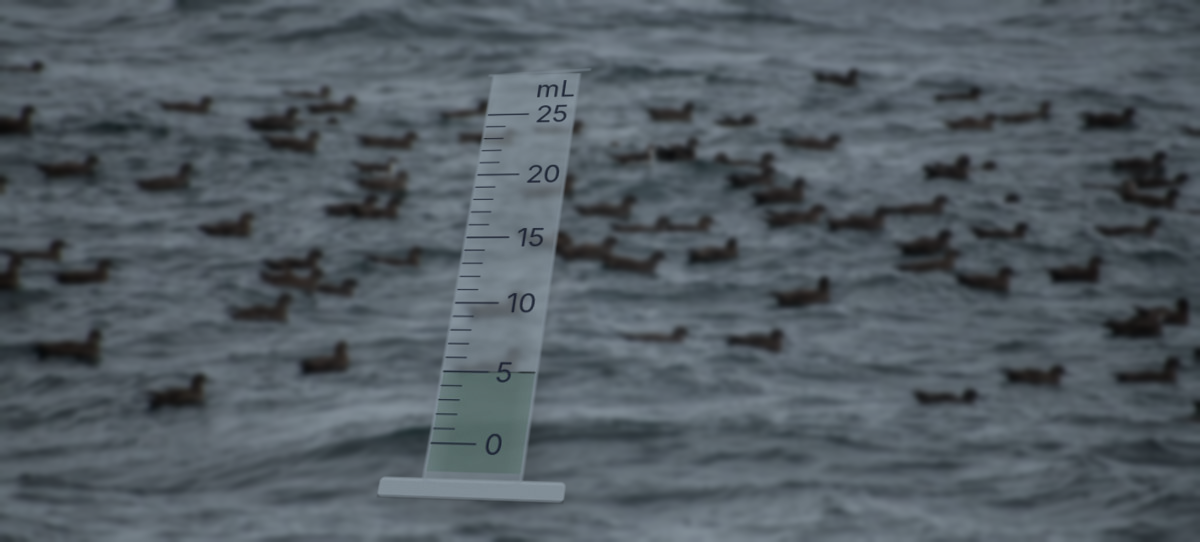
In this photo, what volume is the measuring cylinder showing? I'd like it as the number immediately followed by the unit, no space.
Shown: 5mL
